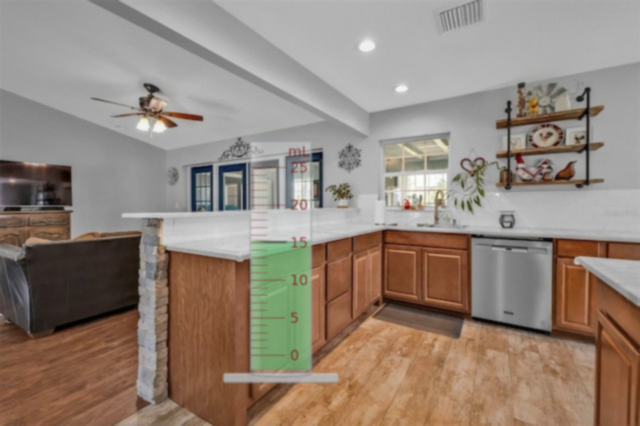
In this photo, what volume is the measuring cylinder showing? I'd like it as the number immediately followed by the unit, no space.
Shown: 15mL
